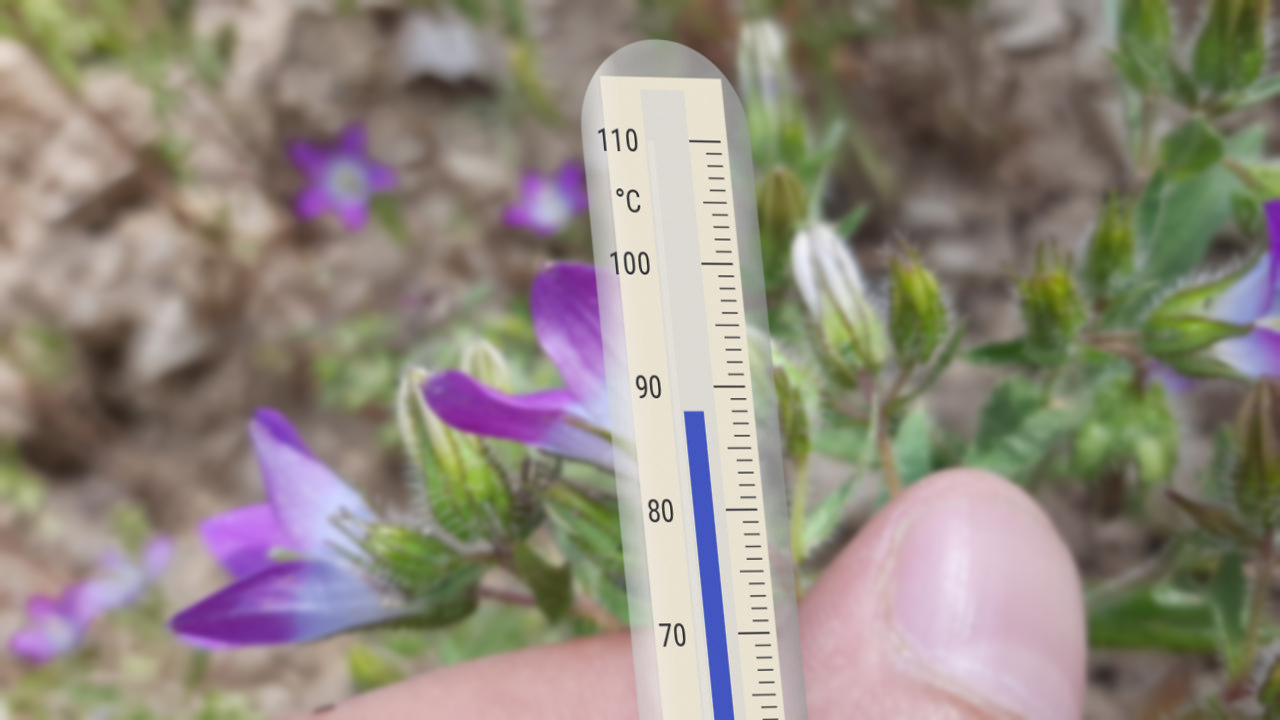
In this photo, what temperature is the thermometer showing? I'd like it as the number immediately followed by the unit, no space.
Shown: 88°C
